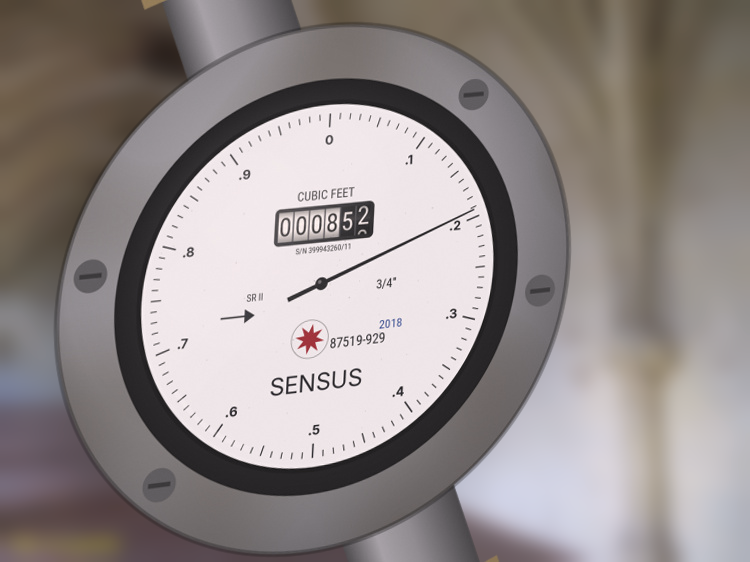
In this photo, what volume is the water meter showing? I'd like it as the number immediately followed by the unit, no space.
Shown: 852.19ft³
